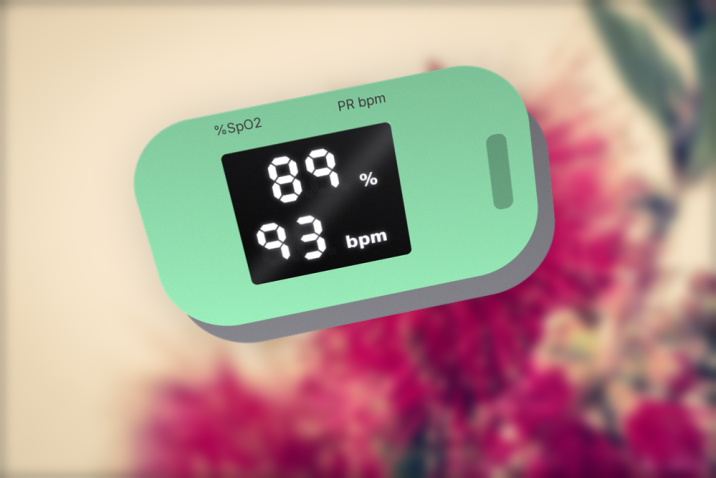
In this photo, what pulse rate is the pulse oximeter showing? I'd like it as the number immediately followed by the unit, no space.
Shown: 93bpm
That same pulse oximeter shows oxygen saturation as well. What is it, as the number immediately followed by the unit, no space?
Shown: 89%
